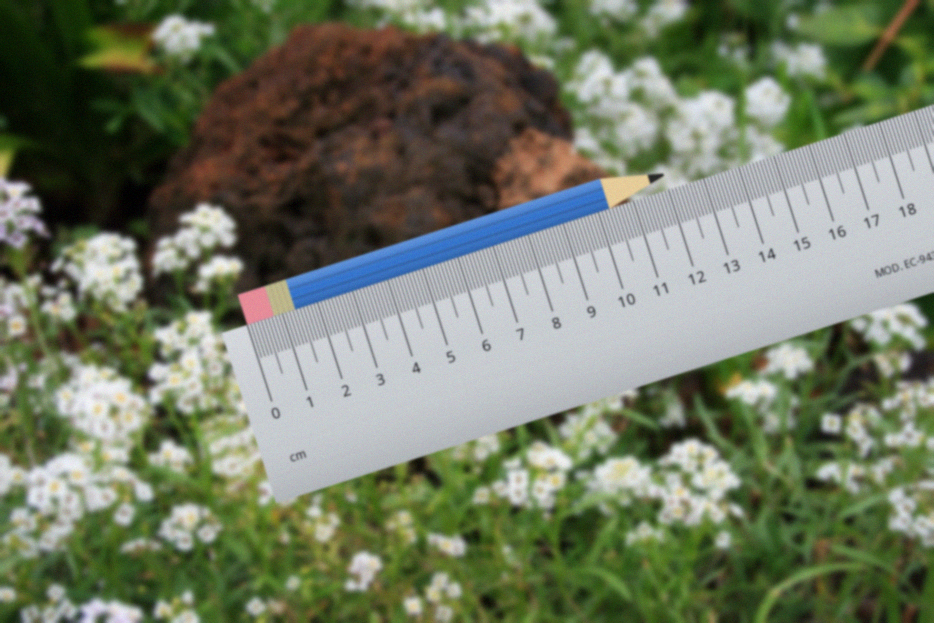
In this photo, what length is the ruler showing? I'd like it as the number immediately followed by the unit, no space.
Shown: 12cm
